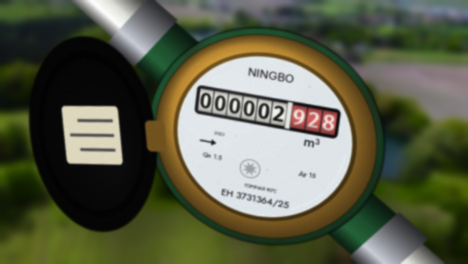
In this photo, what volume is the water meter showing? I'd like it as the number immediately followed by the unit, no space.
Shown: 2.928m³
